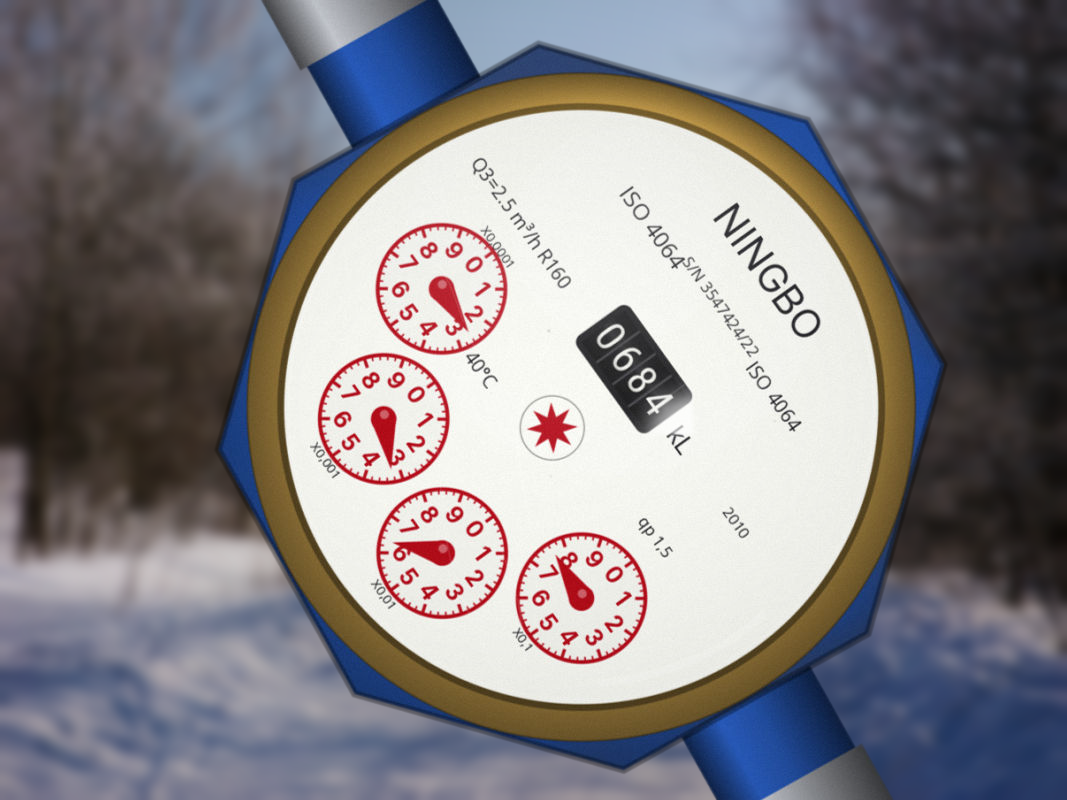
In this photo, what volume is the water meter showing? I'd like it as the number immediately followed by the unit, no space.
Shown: 684.7632kL
